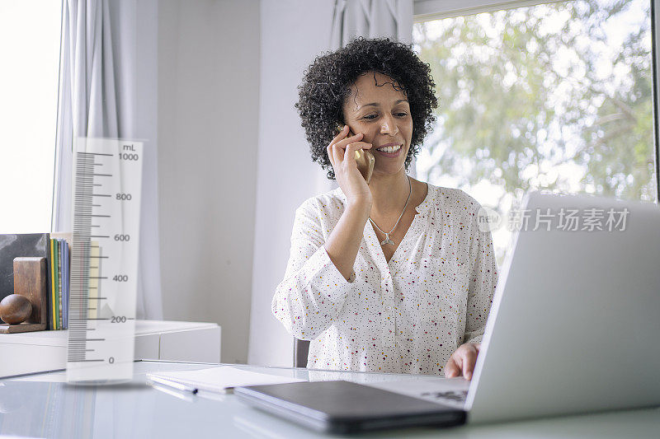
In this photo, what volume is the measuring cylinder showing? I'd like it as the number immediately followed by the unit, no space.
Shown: 200mL
